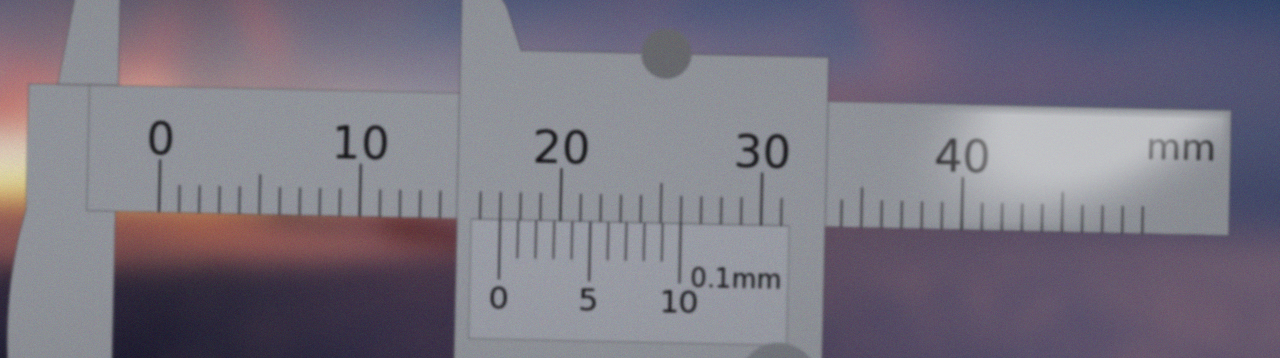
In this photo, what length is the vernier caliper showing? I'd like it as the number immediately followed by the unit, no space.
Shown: 17.0mm
